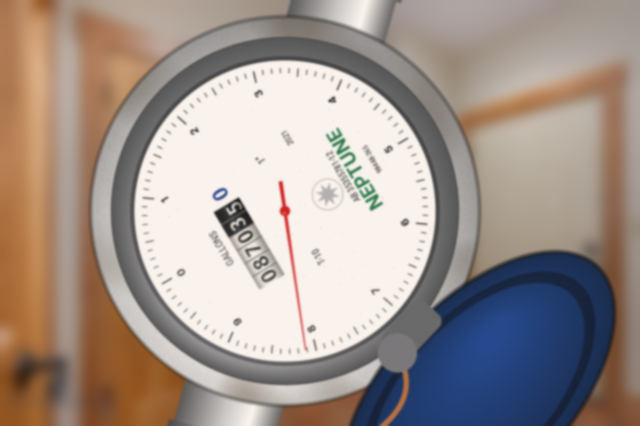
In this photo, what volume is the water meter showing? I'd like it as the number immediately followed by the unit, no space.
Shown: 870348.1gal
